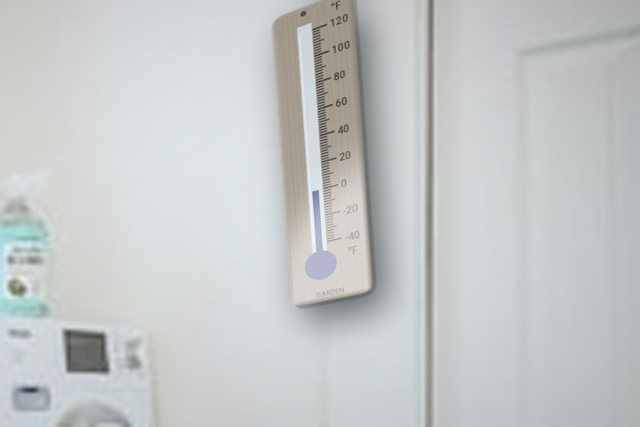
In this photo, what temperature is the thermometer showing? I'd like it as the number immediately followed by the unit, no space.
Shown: 0°F
